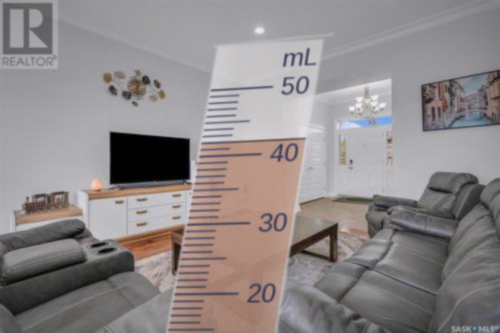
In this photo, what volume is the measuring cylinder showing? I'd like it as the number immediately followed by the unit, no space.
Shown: 42mL
